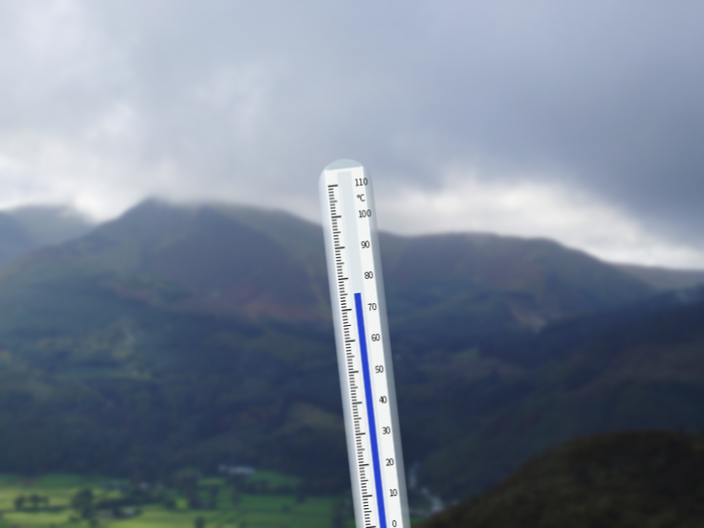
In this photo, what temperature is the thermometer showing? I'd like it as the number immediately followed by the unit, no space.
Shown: 75°C
